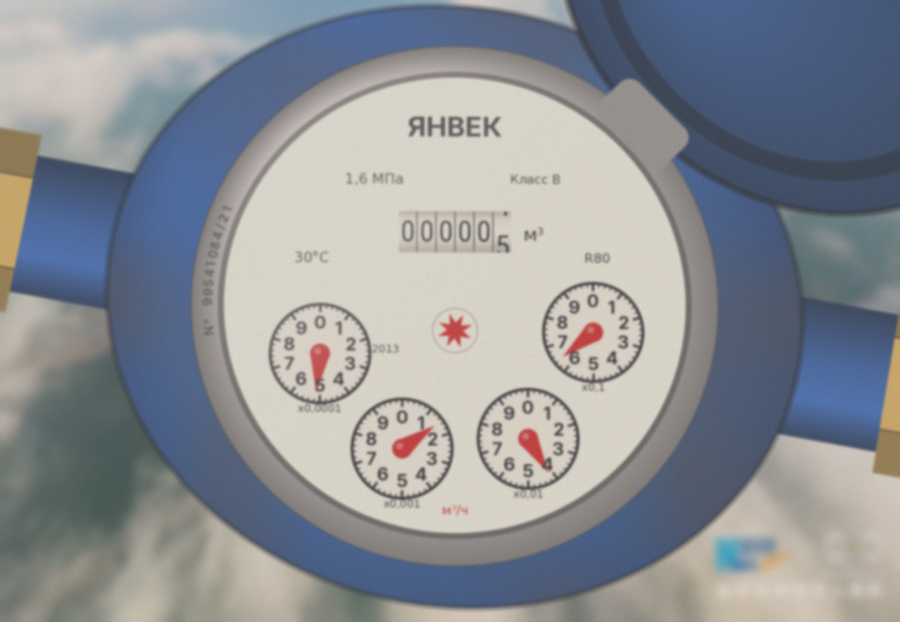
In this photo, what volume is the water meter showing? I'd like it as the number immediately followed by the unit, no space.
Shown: 4.6415m³
